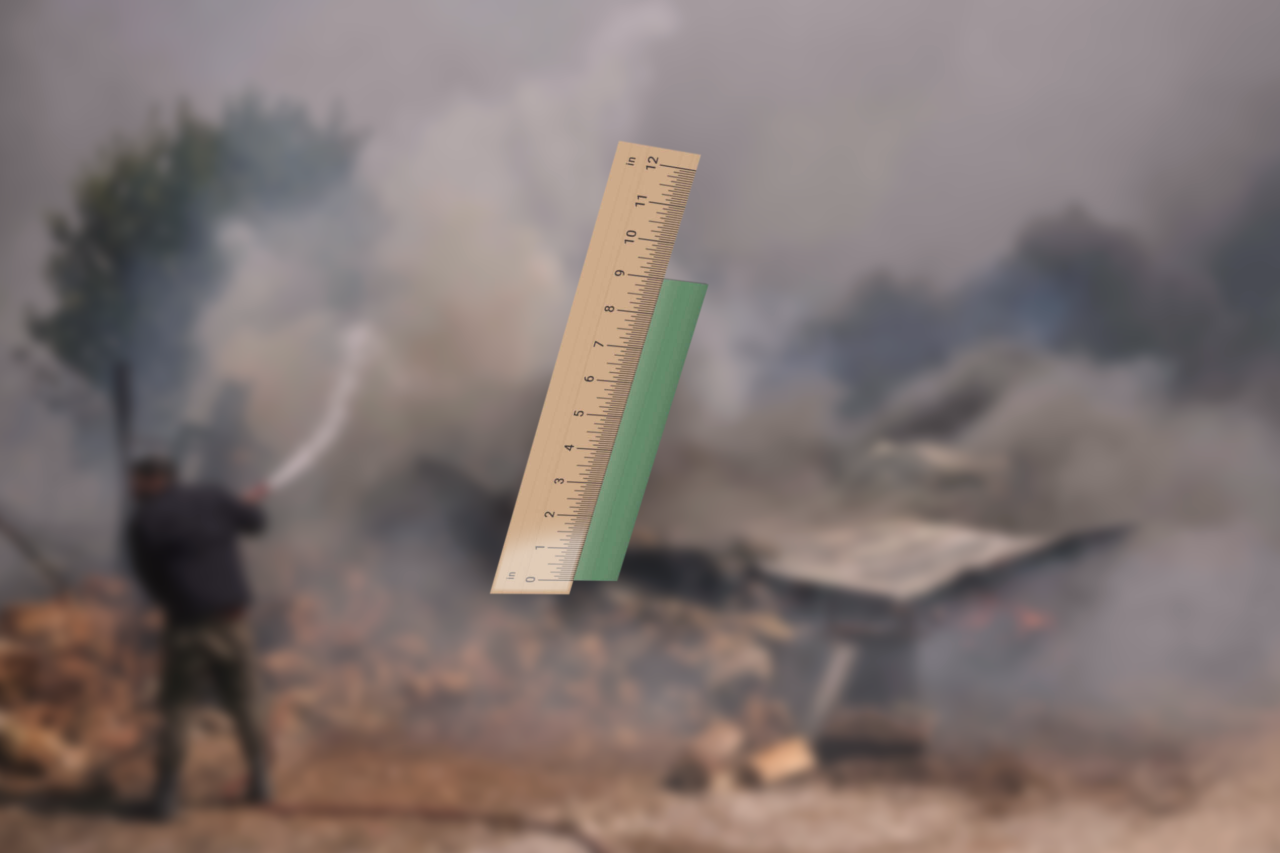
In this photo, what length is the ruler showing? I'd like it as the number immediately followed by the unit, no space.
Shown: 9in
